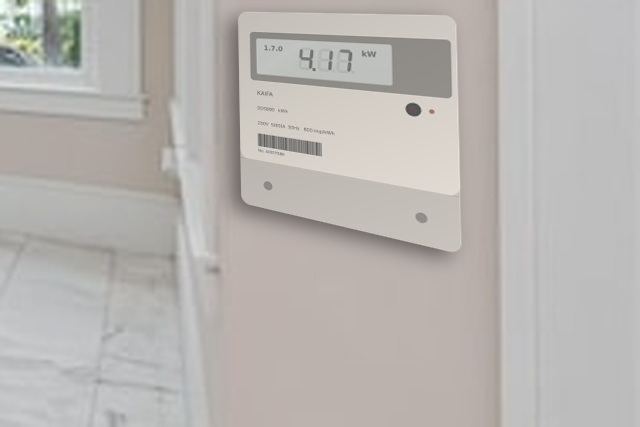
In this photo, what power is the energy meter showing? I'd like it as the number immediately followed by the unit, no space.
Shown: 4.17kW
